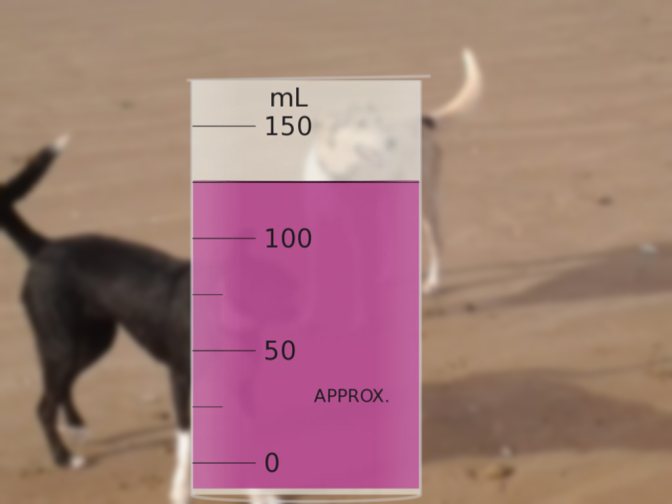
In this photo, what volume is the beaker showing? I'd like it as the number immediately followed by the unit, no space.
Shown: 125mL
